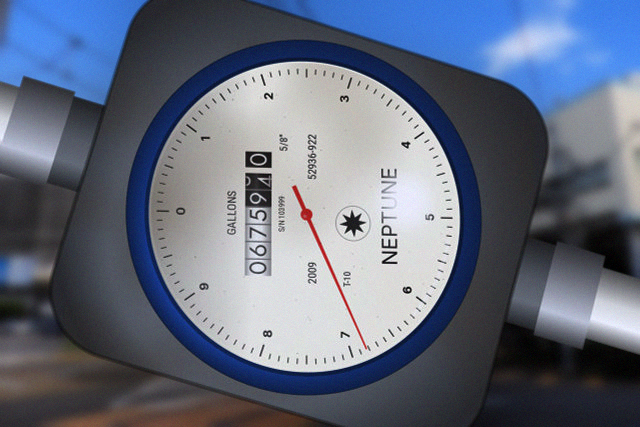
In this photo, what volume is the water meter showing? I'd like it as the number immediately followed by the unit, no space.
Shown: 675936.8gal
